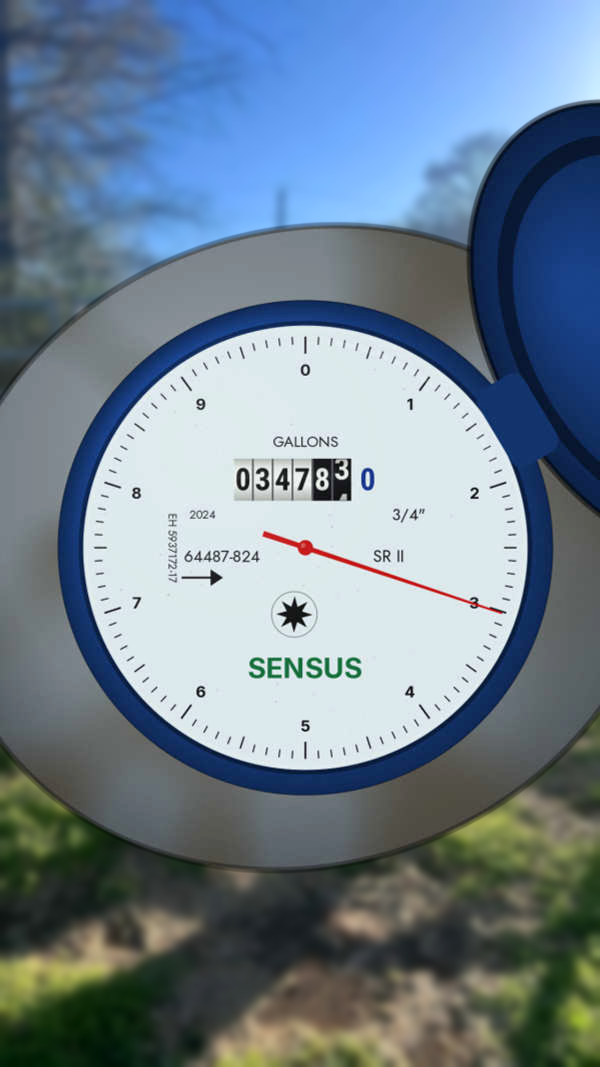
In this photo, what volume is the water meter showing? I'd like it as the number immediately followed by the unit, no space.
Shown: 347833.0gal
